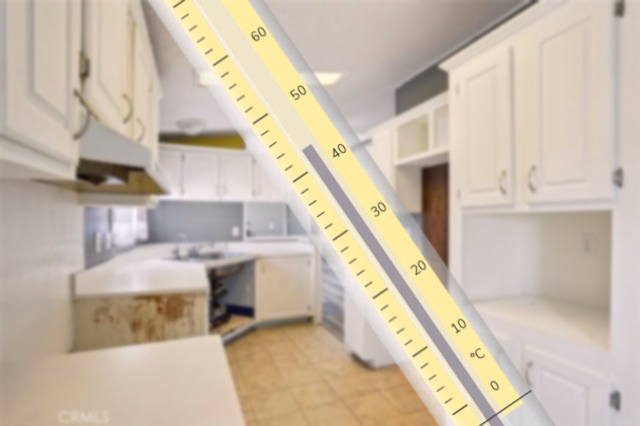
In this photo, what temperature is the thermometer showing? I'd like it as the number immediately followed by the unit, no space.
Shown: 43°C
